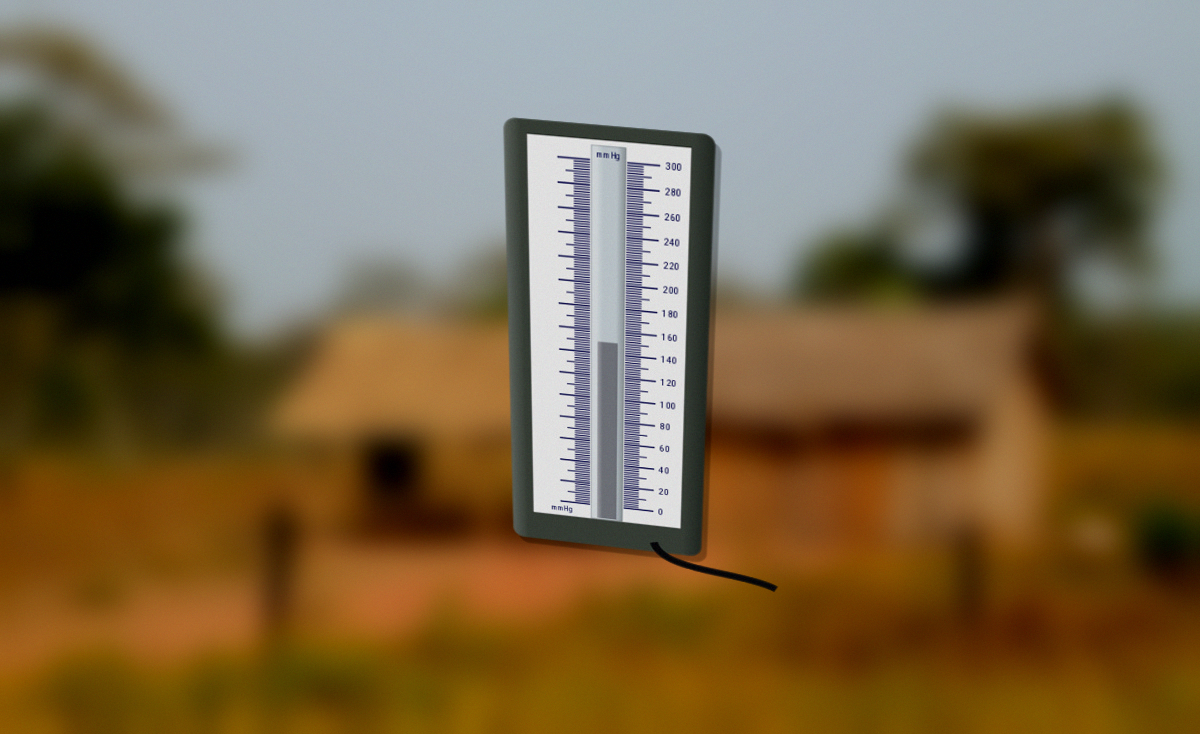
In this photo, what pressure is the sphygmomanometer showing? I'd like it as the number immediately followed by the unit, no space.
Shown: 150mmHg
